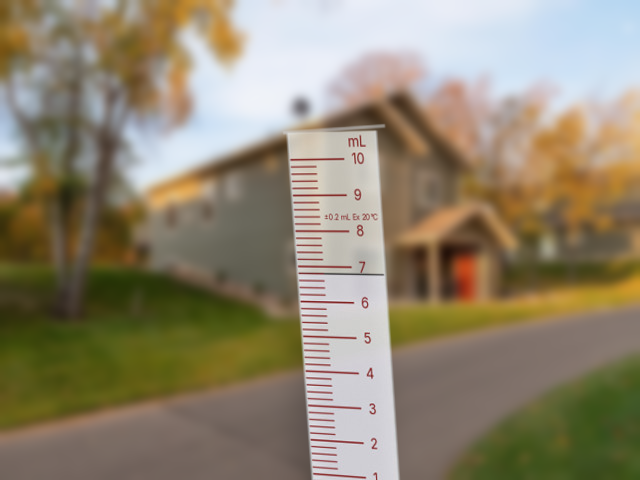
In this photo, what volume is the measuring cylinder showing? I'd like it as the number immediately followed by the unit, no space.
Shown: 6.8mL
